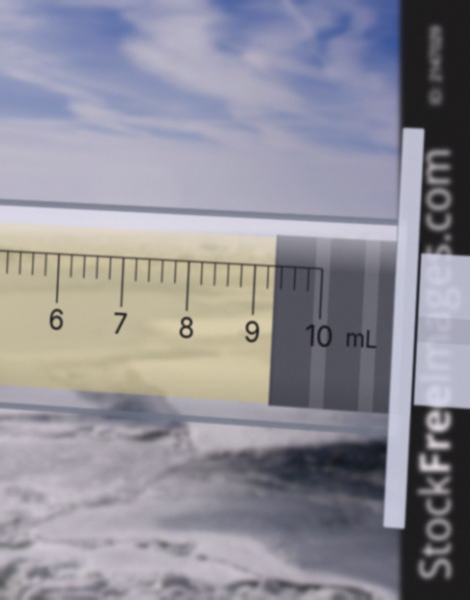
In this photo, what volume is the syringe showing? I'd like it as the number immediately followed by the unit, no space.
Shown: 9.3mL
